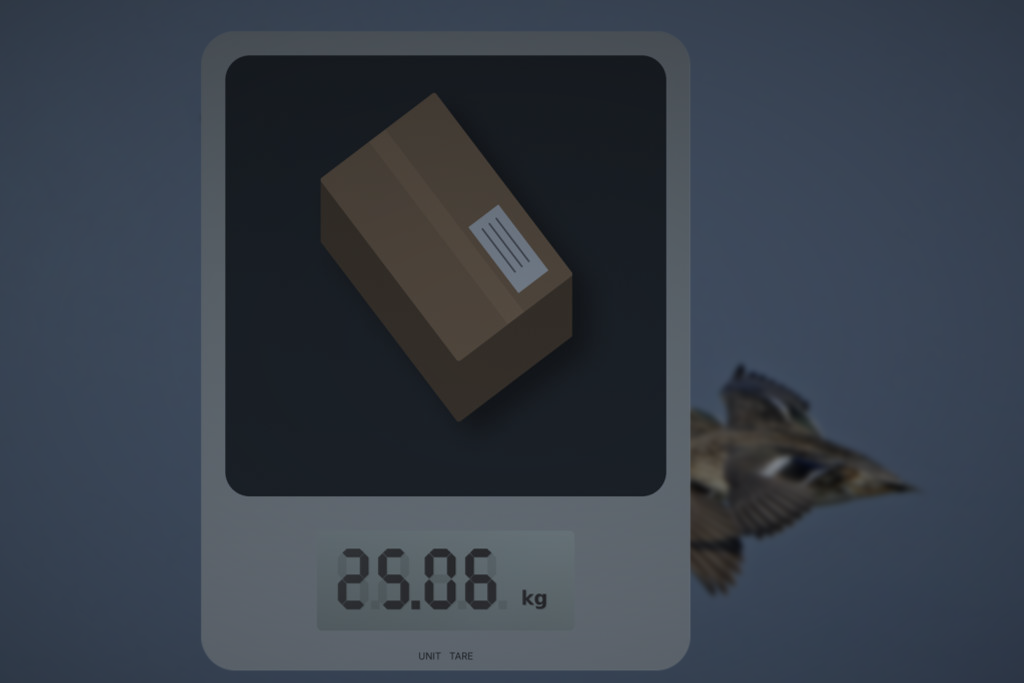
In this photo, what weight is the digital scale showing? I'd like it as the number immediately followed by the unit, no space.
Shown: 25.06kg
